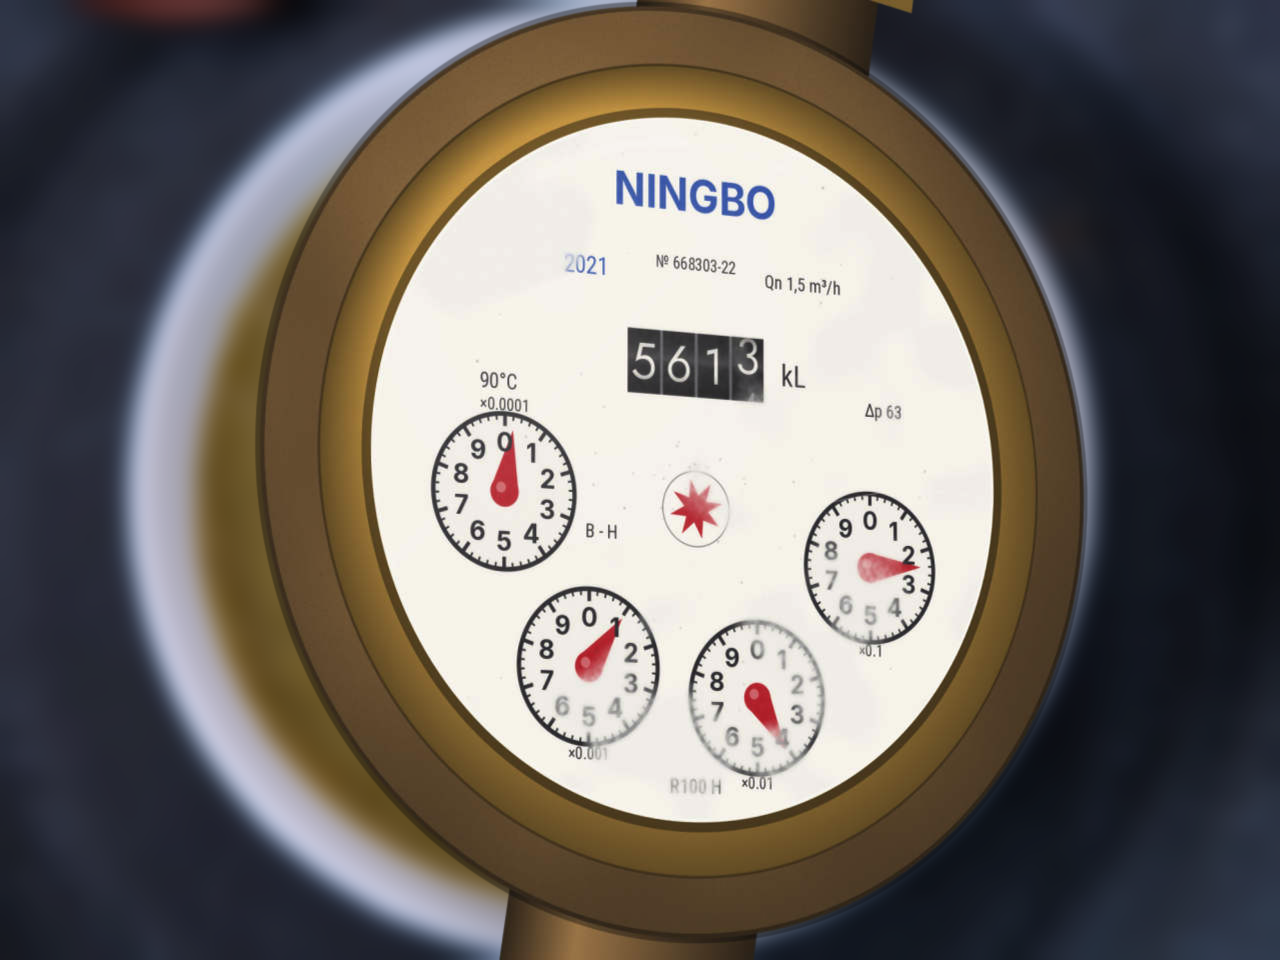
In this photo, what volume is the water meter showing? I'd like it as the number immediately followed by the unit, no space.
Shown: 5613.2410kL
